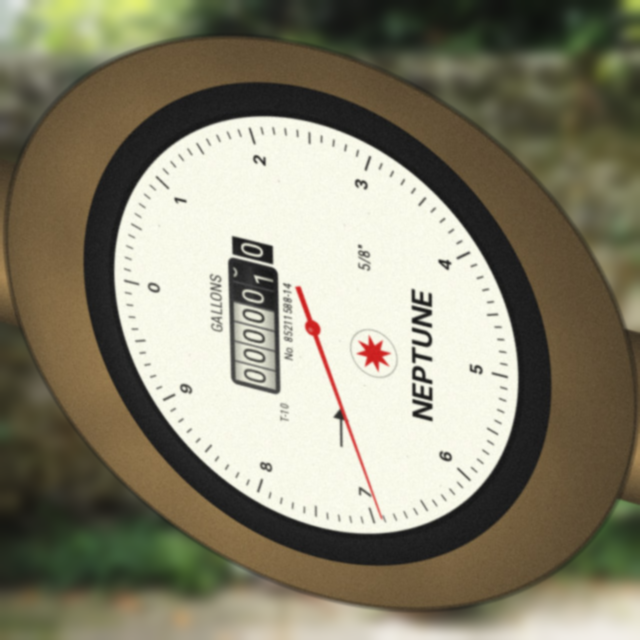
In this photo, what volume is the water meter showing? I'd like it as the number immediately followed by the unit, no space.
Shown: 6.9gal
